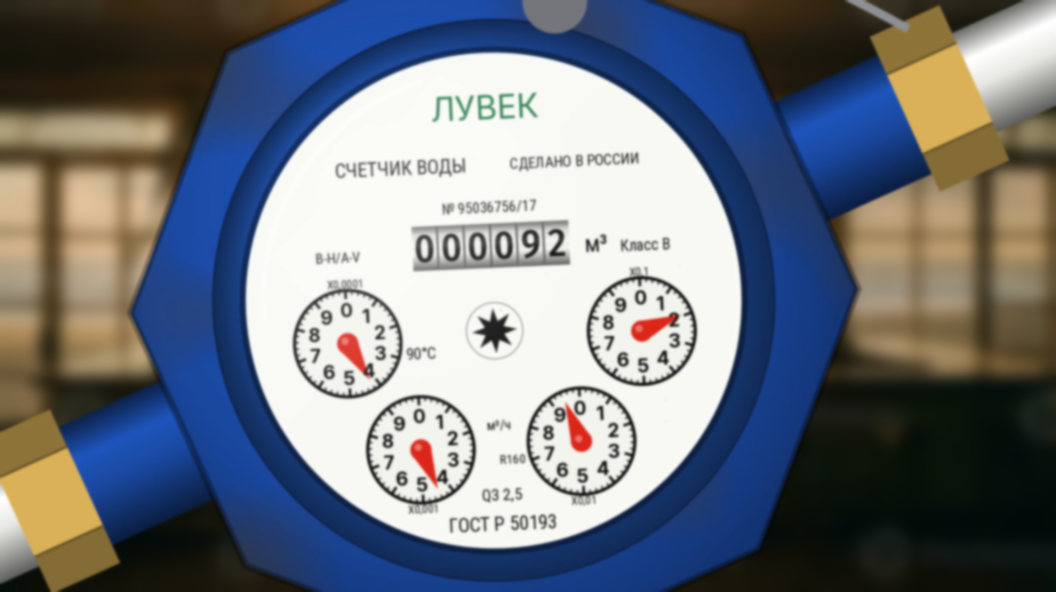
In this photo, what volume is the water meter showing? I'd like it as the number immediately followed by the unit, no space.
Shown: 92.1944m³
